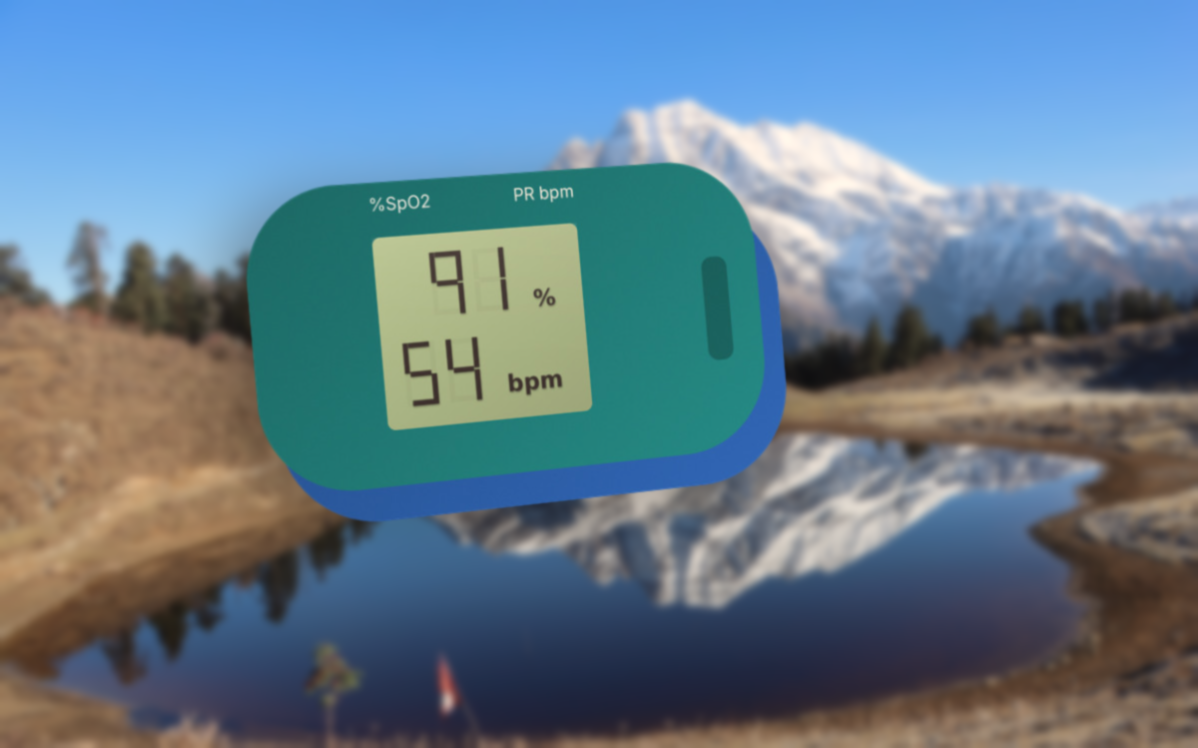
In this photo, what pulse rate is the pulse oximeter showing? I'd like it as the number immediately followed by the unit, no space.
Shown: 54bpm
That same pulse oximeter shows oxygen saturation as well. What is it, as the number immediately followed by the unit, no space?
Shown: 91%
